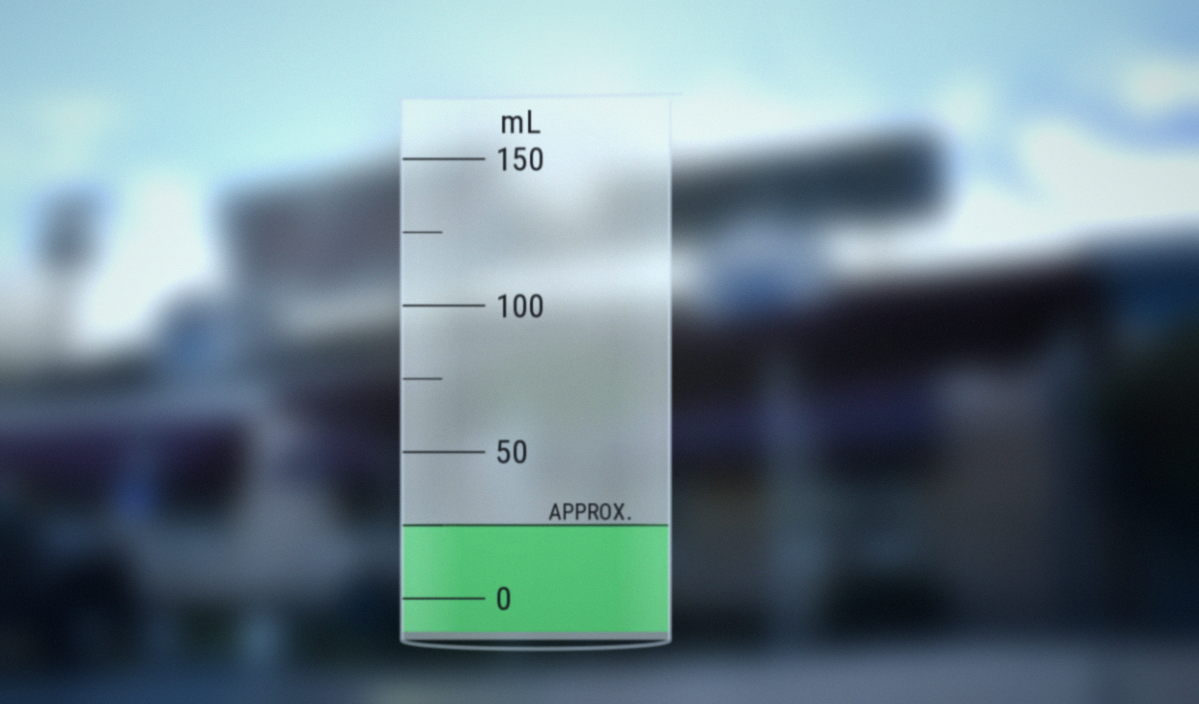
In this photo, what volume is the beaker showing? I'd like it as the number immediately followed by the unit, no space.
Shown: 25mL
